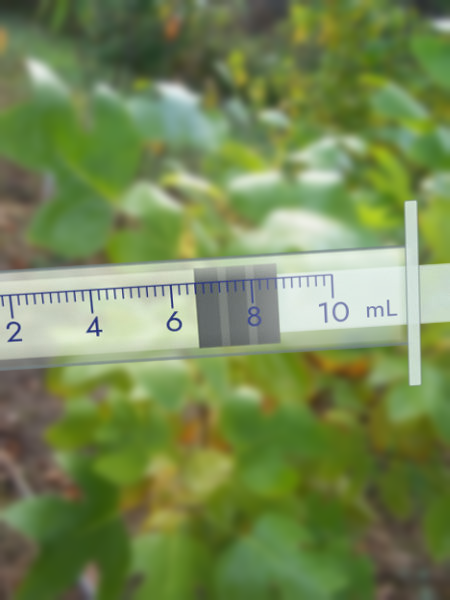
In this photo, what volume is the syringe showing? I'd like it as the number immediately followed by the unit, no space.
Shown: 6.6mL
